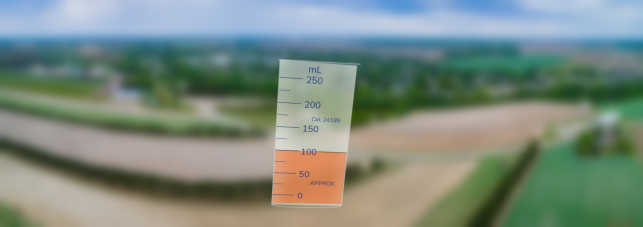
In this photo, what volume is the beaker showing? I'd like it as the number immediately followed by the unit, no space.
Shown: 100mL
